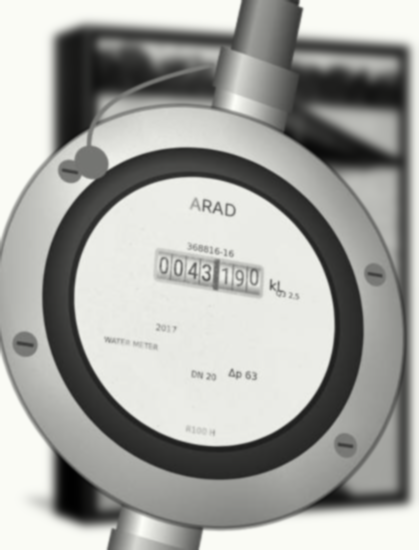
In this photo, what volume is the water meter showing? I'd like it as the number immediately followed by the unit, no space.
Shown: 43.190kL
